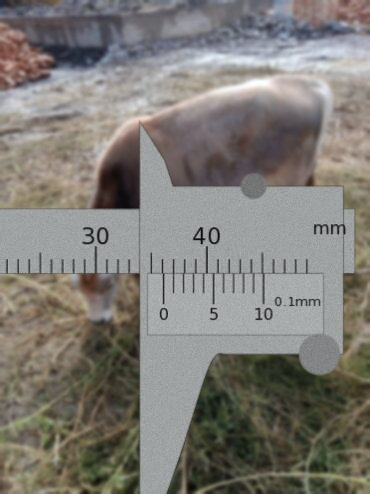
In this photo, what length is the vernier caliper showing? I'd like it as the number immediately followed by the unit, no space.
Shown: 36.1mm
